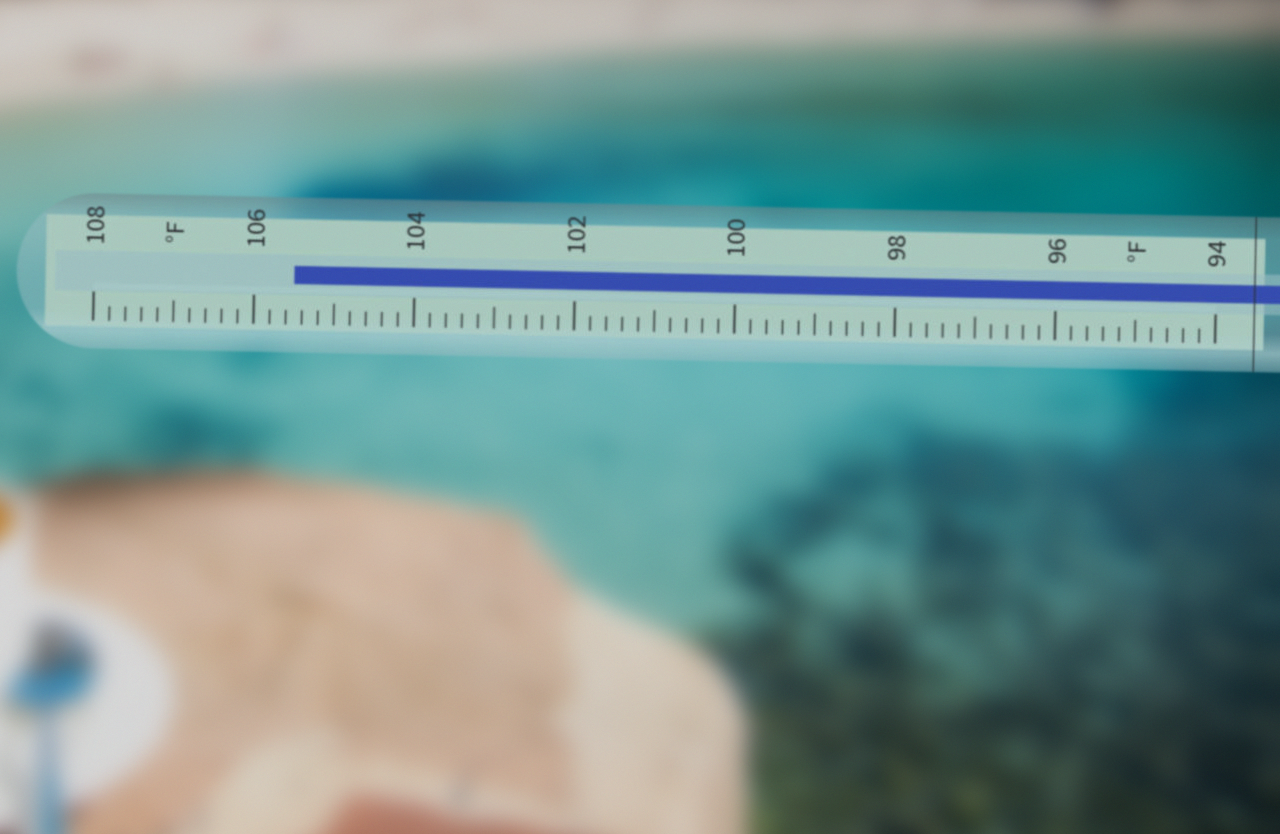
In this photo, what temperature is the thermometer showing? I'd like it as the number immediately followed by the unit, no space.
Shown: 105.5°F
